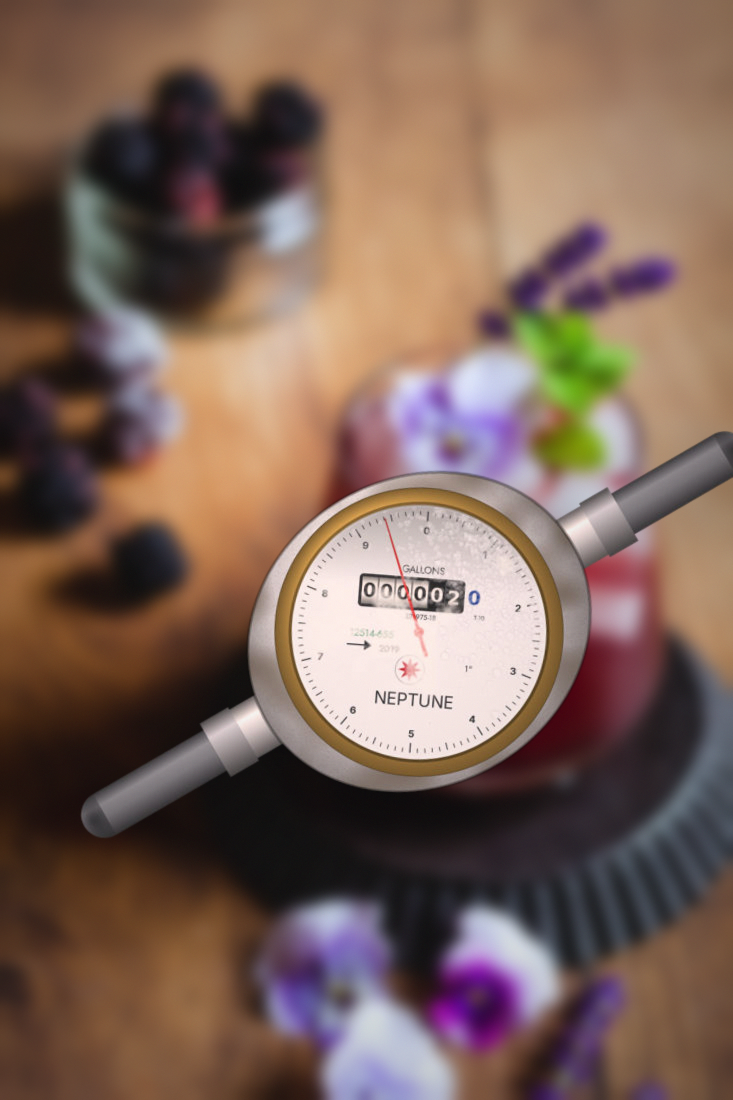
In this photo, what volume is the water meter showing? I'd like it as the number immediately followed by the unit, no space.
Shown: 19.4gal
